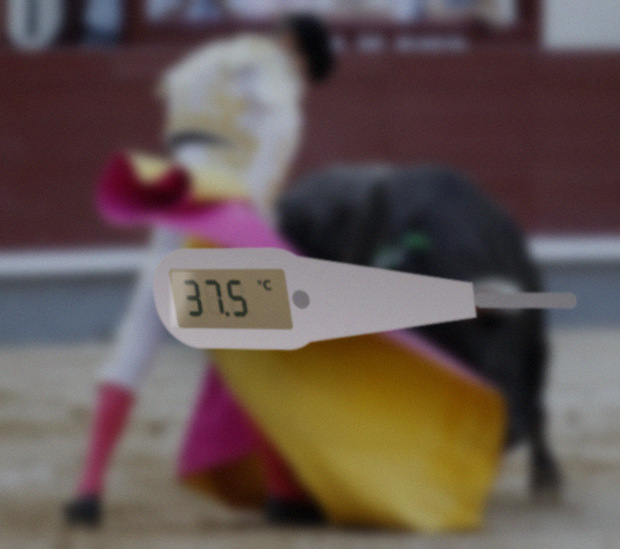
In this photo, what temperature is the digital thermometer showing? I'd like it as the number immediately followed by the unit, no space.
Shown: 37.5°C
